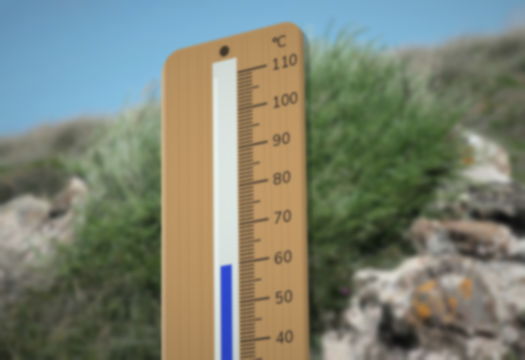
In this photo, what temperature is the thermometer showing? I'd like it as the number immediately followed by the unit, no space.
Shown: 60°C
